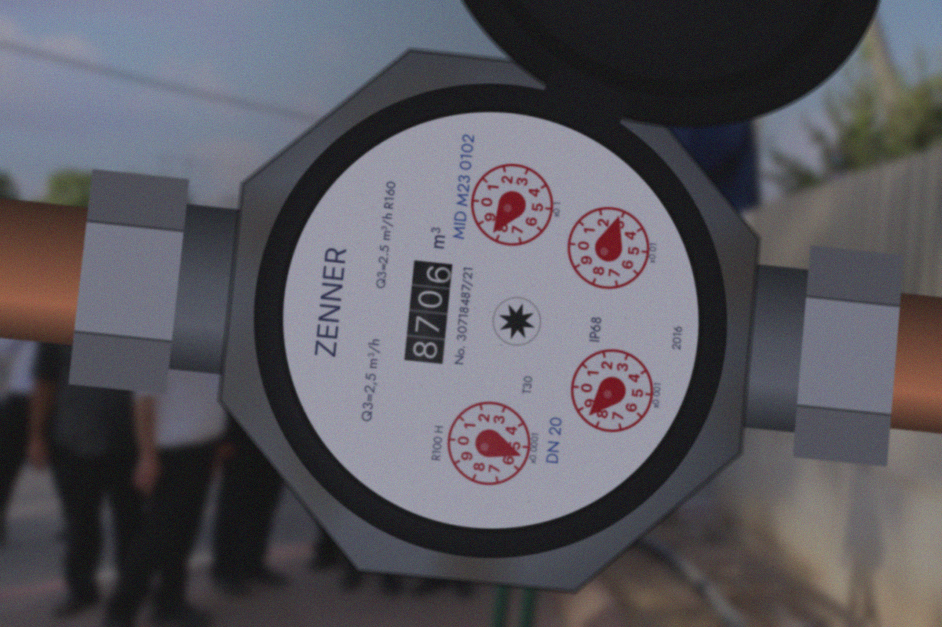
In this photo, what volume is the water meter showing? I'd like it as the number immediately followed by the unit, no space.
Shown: 8705.8285m³
